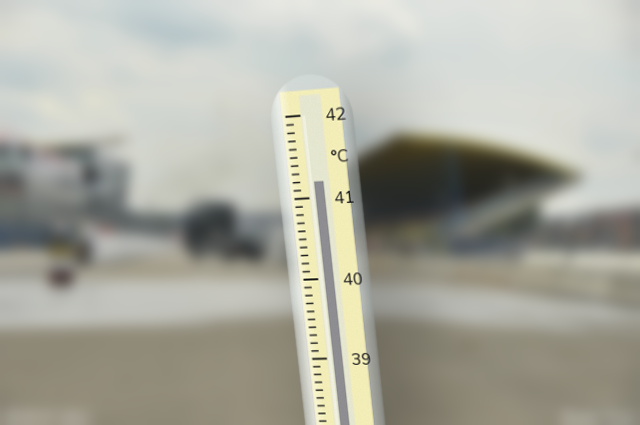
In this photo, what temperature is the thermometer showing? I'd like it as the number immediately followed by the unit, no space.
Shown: 41.2°C
